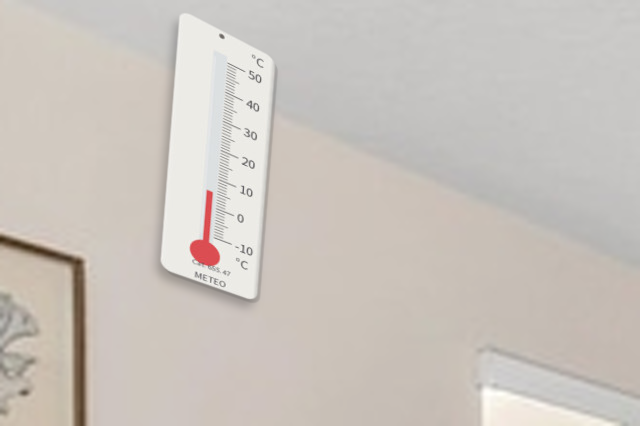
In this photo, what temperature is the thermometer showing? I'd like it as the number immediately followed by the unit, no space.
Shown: 5°C
